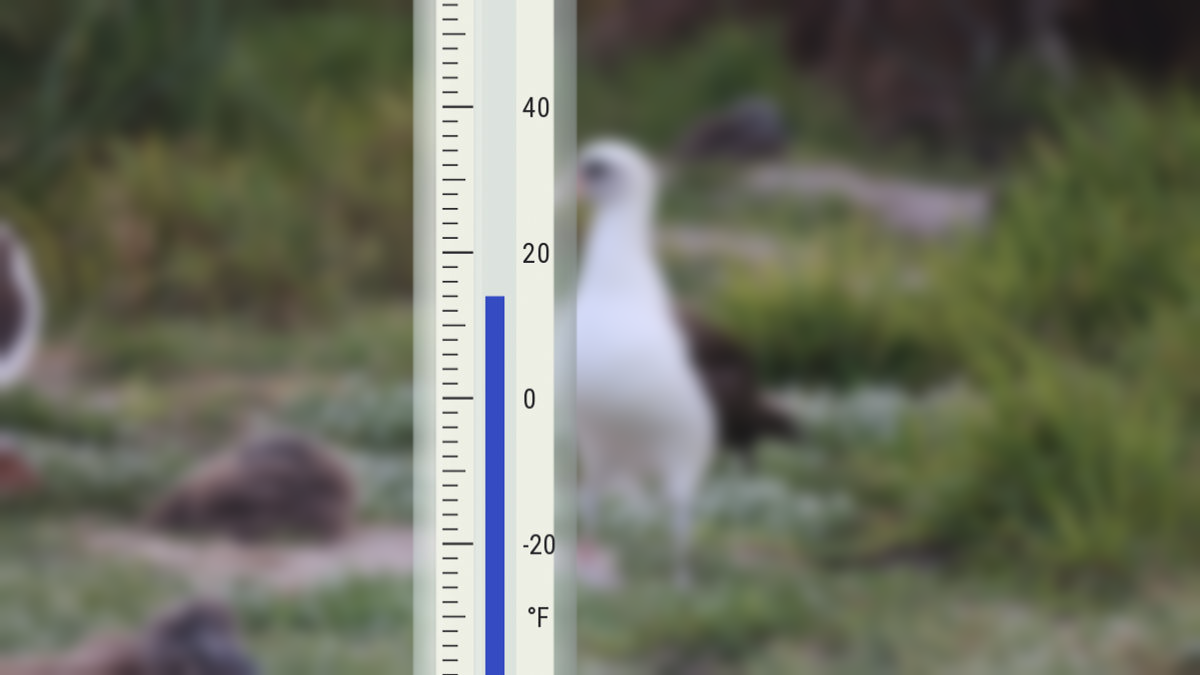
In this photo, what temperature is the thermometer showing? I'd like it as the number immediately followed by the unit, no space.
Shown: 14°F
